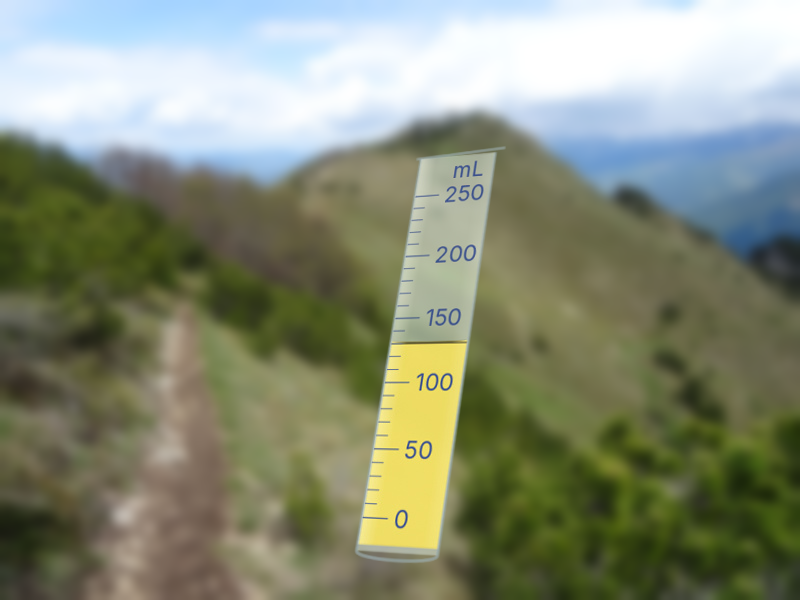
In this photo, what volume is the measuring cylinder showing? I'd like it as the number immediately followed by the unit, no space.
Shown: 130mL
